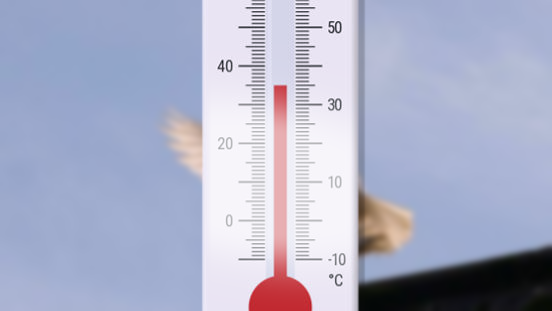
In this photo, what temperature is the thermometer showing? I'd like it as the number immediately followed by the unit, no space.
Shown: 35°C
